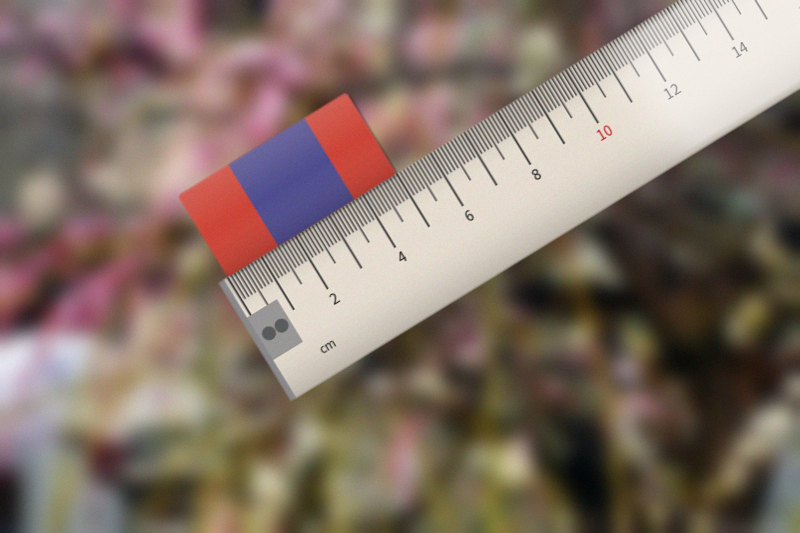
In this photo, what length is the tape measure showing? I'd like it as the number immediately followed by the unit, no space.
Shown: 5cm
